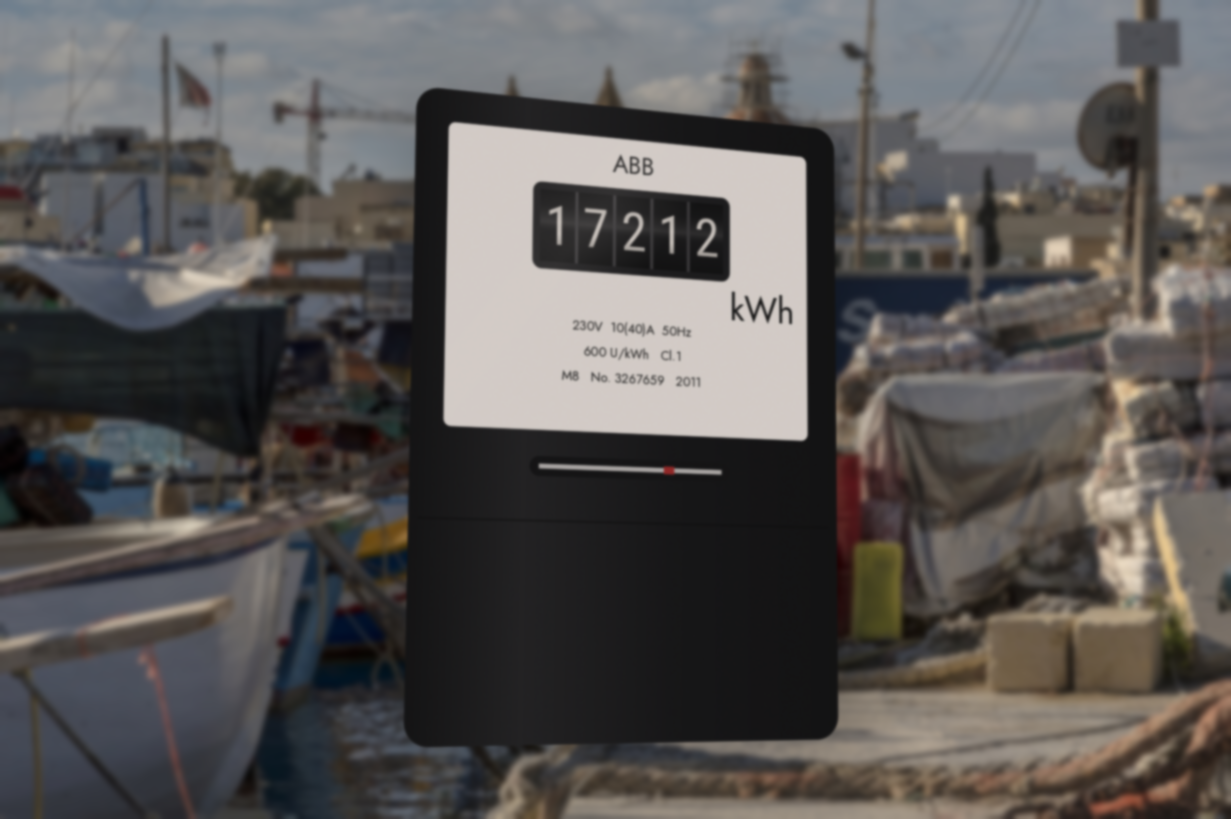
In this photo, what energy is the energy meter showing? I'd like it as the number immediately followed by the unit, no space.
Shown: 17212kWh
